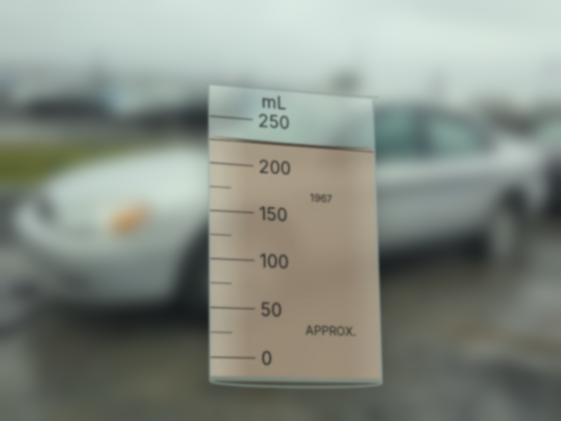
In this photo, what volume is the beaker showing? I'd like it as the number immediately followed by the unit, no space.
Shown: 225mL
